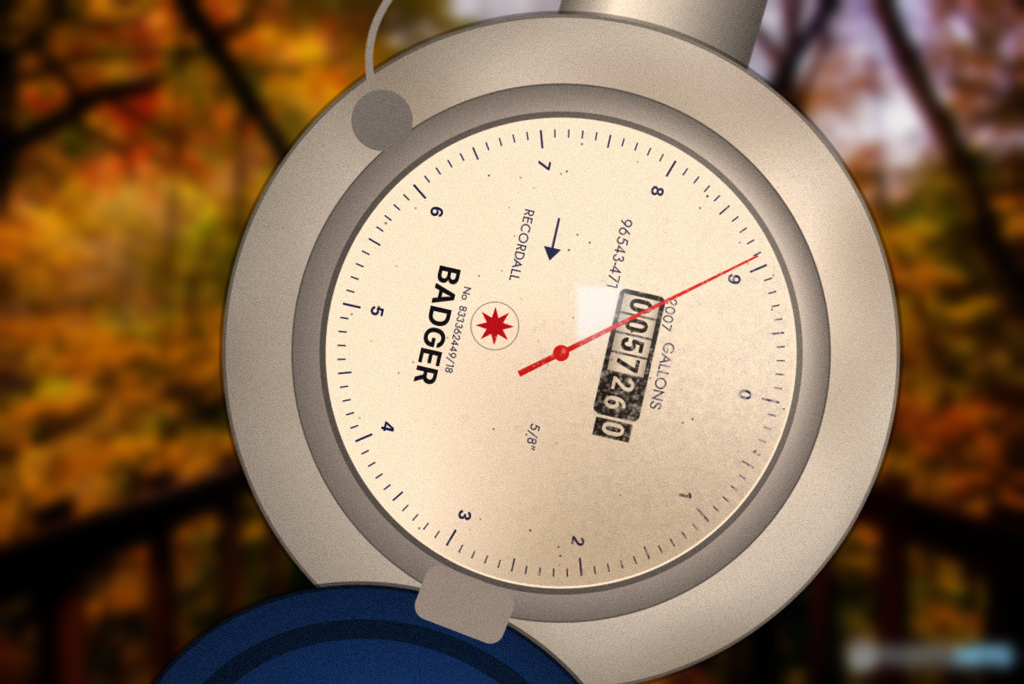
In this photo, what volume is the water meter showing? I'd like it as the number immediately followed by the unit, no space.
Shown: 57258.9gal
